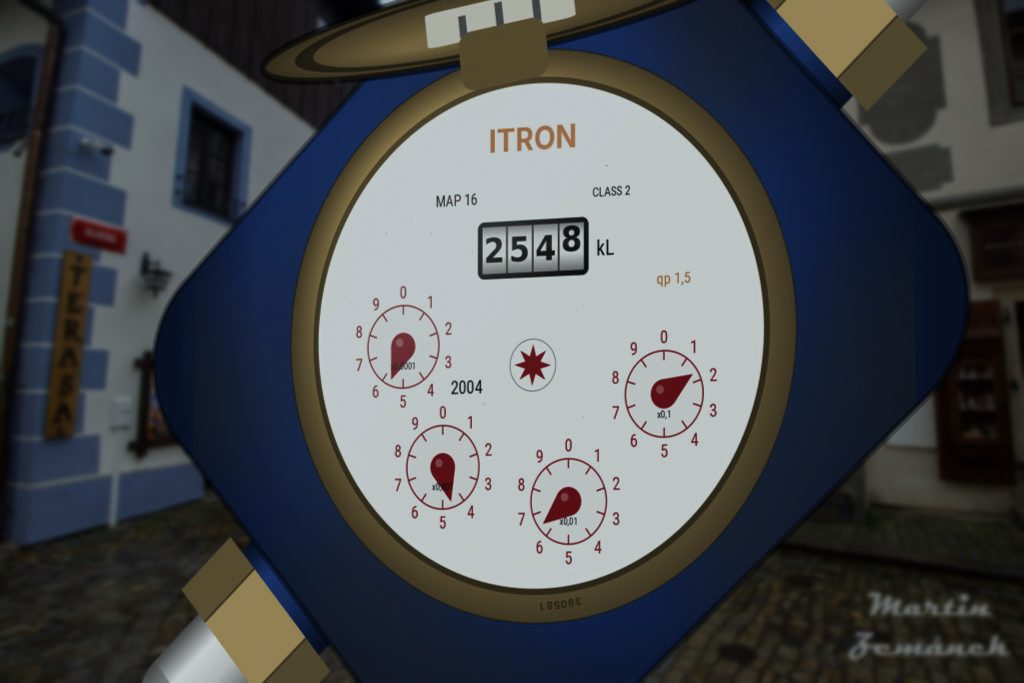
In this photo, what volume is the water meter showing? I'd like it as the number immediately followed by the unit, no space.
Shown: 2548.1645kL
